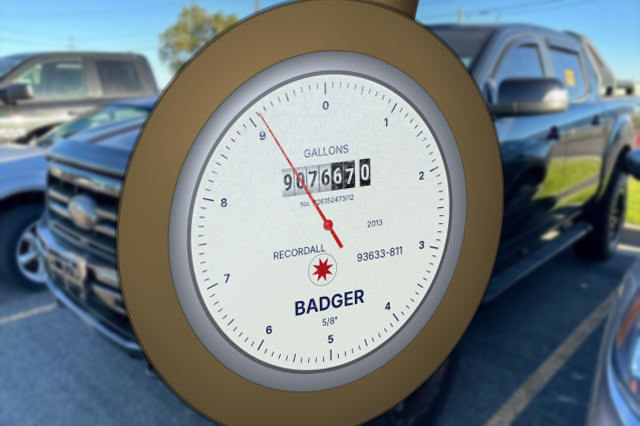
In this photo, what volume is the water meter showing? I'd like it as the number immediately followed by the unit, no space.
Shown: 9076669.1gal
